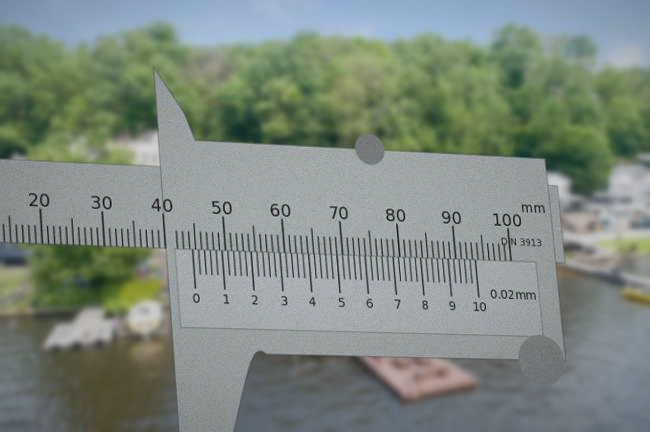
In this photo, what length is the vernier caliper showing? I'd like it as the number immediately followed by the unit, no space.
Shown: 44.5mm
